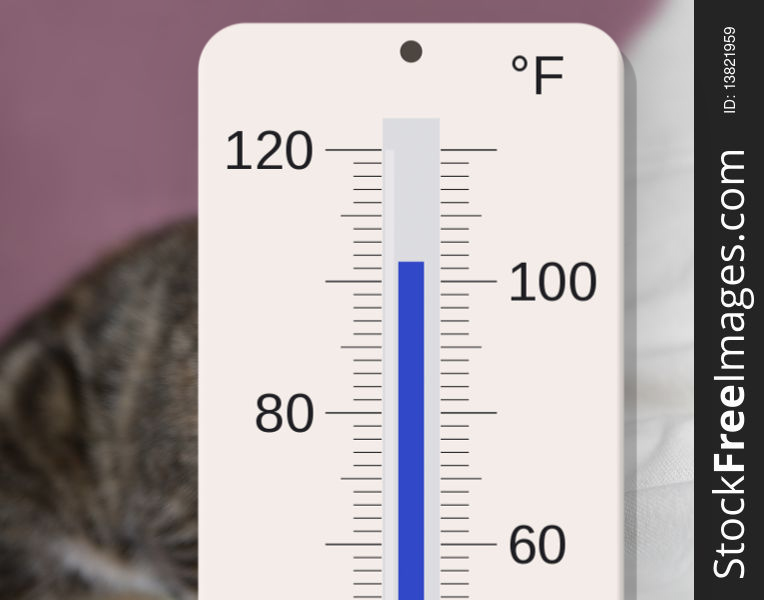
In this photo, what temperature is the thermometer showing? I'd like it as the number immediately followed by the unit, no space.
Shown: 103°F
